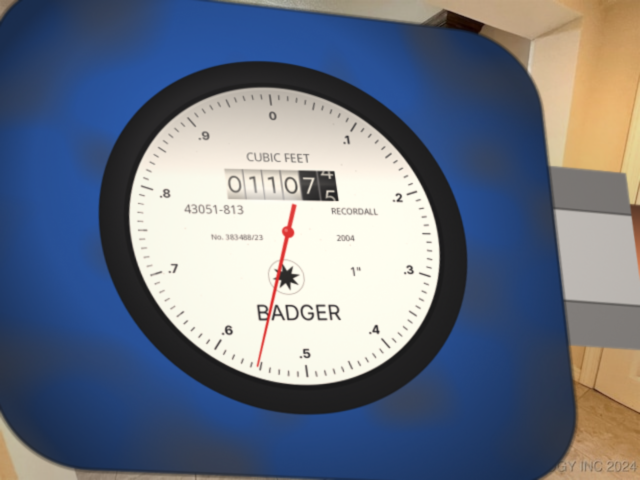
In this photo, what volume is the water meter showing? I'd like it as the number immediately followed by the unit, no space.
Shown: 11074.55ft³
